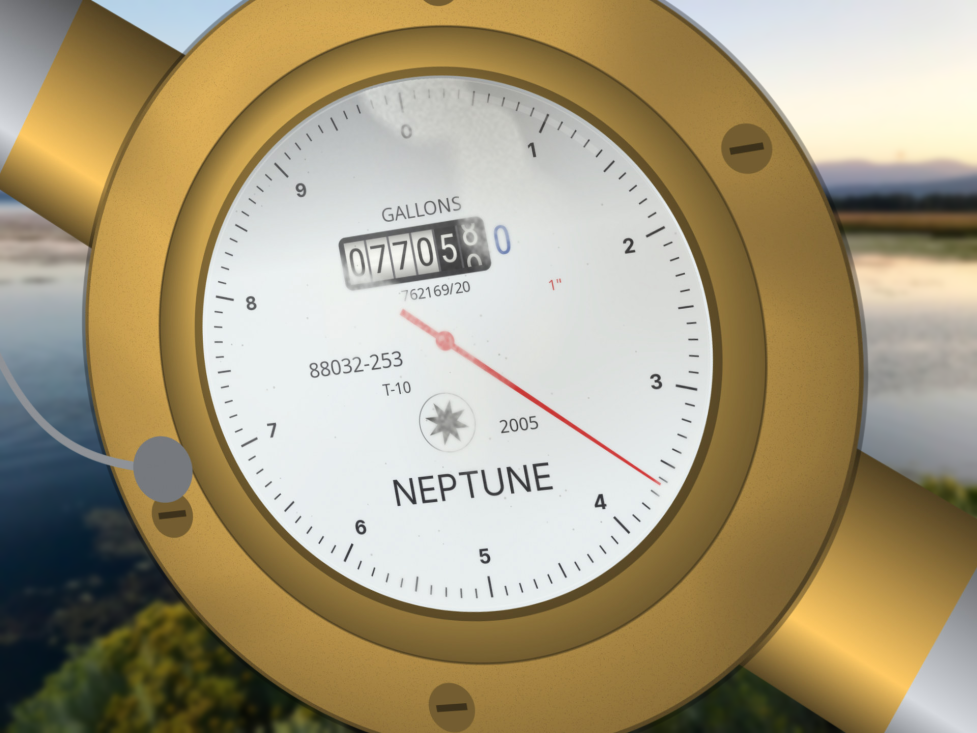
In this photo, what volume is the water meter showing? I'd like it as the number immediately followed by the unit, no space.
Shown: 770583.6gal
